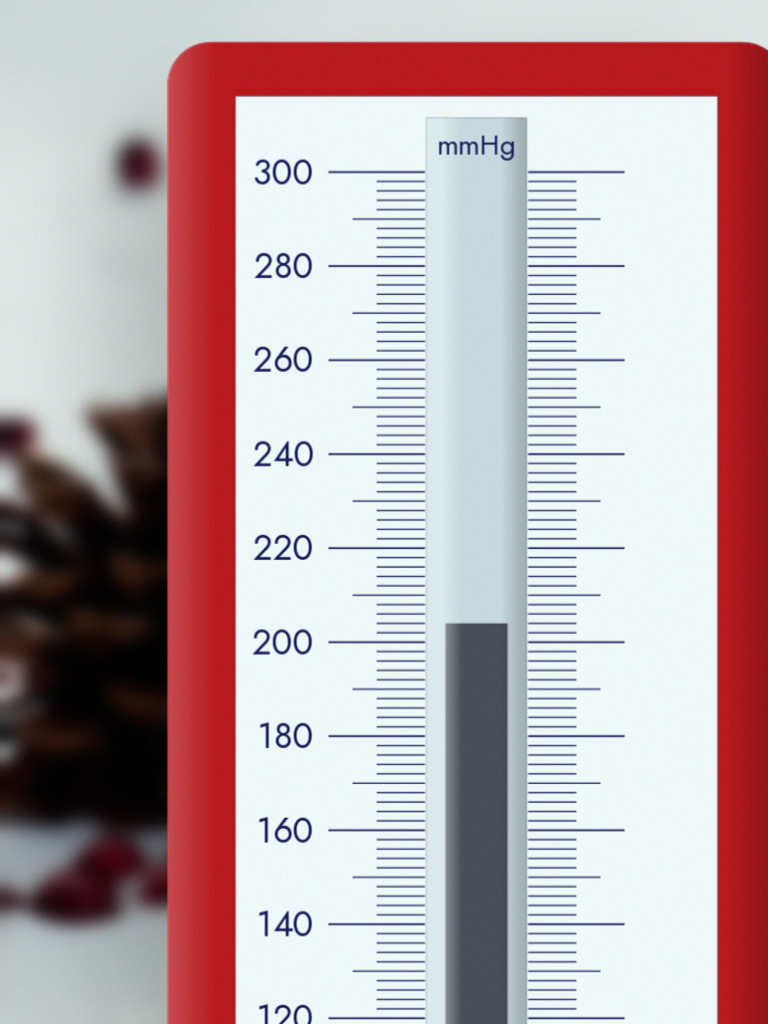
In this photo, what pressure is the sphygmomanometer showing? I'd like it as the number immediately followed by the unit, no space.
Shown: 204mmHg
